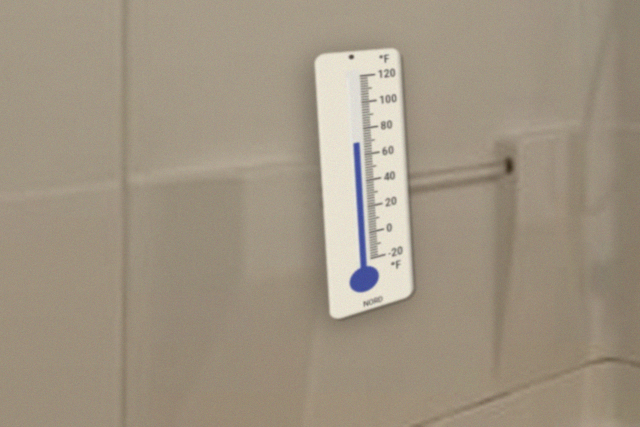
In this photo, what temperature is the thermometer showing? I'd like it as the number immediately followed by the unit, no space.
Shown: 70°F
